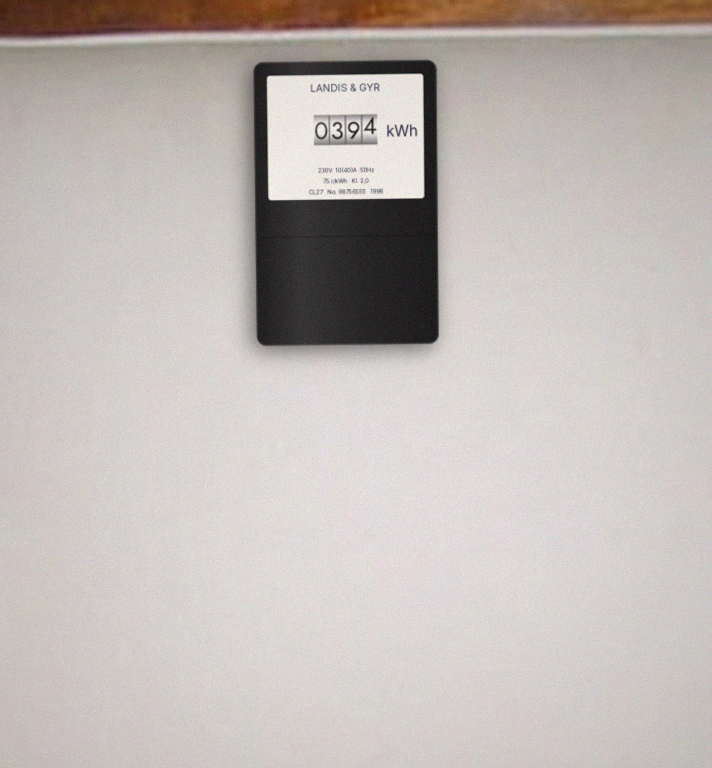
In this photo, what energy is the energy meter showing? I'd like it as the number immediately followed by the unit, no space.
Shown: 394kWh
